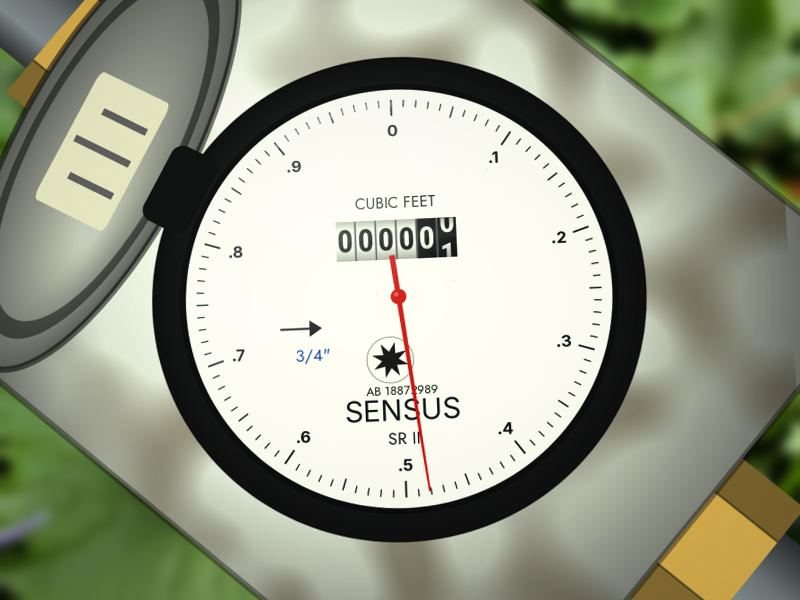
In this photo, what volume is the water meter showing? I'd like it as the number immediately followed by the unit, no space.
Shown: 0.48ft³
